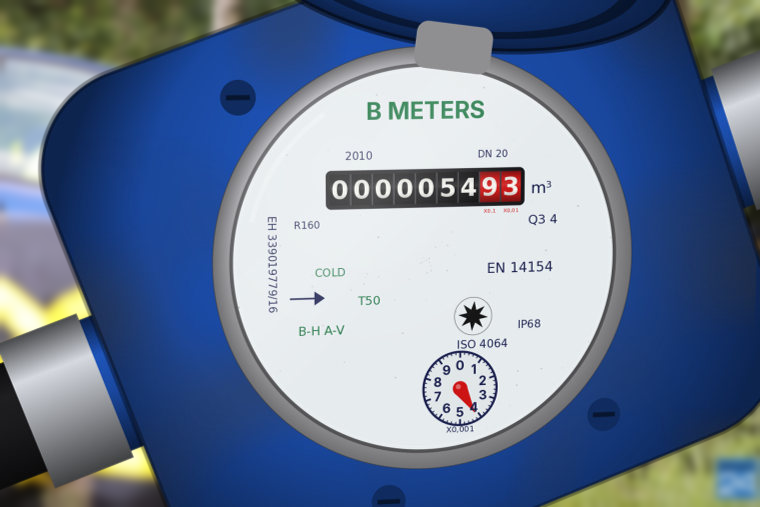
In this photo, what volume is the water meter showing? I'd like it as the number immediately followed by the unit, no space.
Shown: 54.934m³
